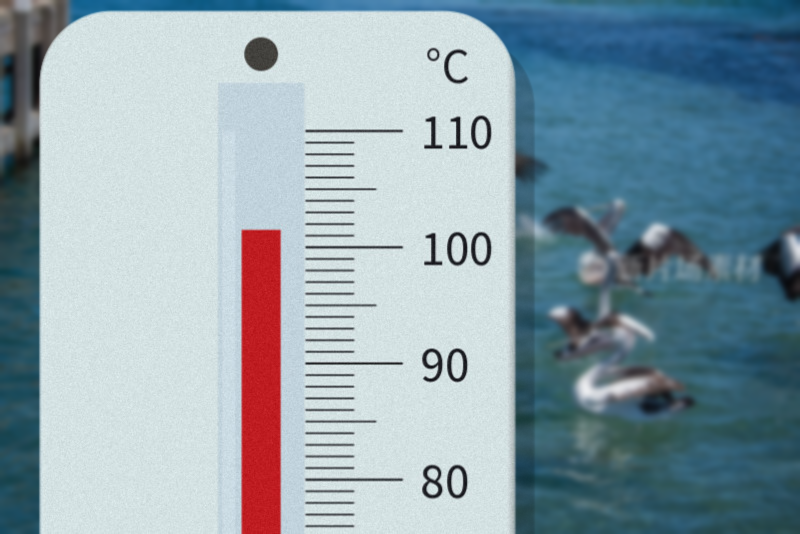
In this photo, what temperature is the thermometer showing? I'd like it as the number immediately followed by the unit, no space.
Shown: 101.5°C
